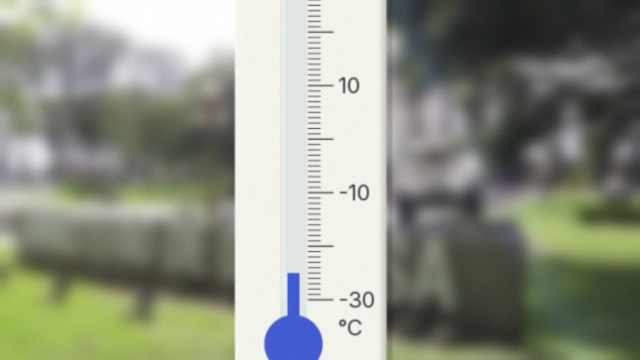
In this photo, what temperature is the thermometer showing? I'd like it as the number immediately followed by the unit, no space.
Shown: -25°C
